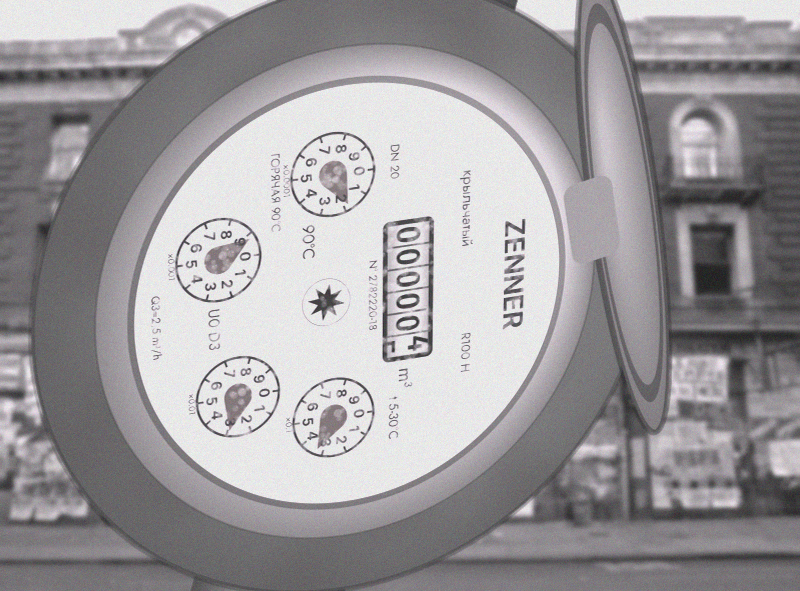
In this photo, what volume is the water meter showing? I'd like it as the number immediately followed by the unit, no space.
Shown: 4.3291m³
